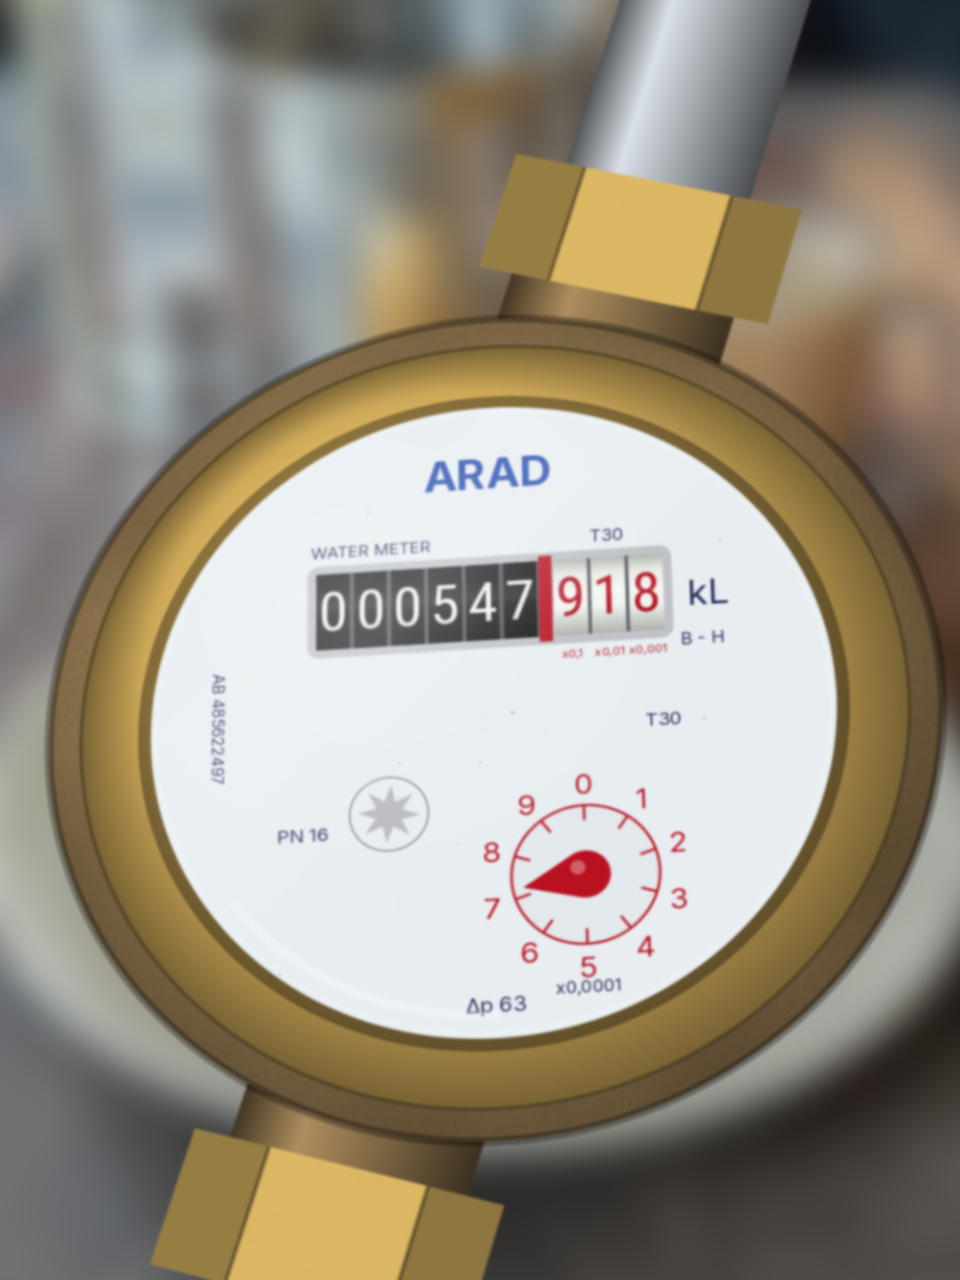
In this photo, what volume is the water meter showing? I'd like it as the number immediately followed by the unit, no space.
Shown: 547.9187kL
